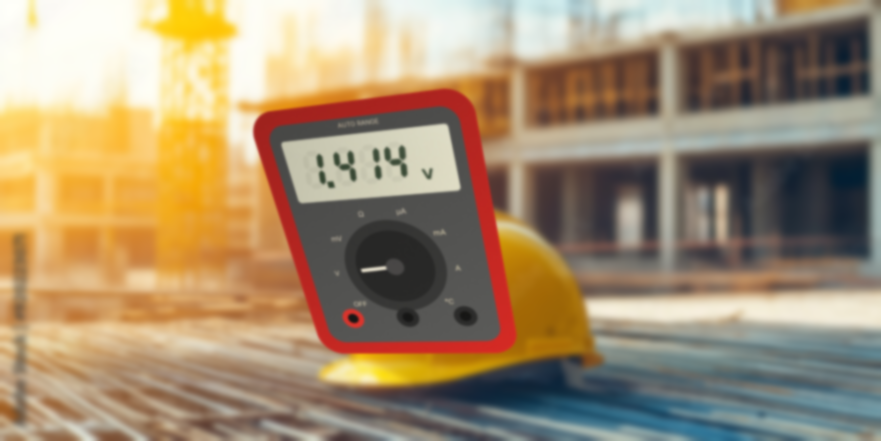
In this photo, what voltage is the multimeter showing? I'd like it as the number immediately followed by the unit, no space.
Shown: 1.414V
